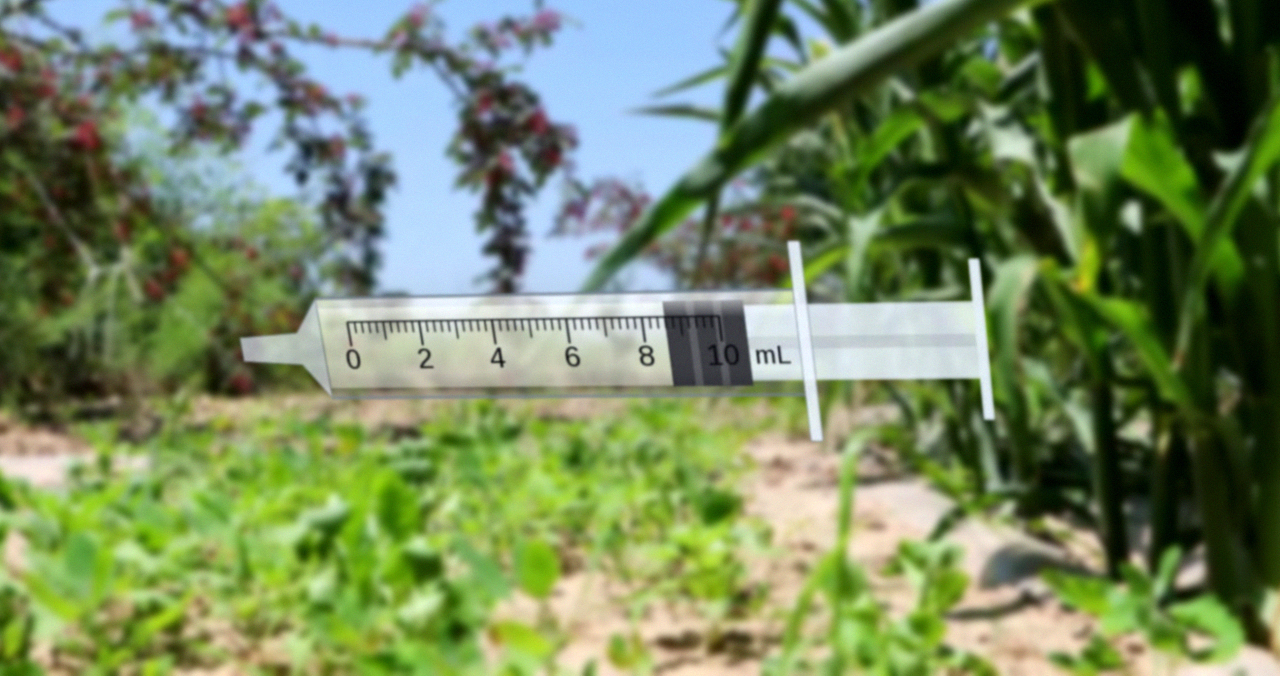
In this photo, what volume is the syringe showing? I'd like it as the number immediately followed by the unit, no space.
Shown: 8.6mL
